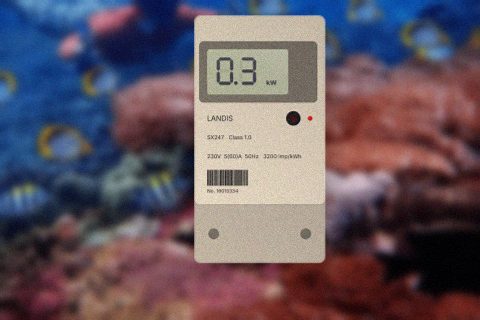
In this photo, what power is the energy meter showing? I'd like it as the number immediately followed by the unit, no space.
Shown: 0.3kW
